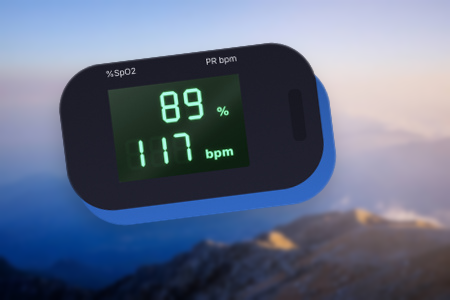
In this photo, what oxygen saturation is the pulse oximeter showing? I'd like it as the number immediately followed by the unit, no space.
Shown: 89%
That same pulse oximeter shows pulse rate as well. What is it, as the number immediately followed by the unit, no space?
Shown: 117bpm
